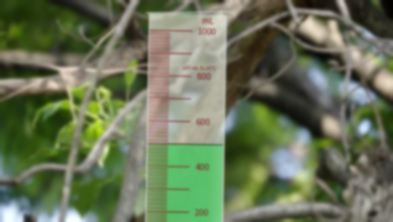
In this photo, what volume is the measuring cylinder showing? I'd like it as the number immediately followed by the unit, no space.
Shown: 500mL
